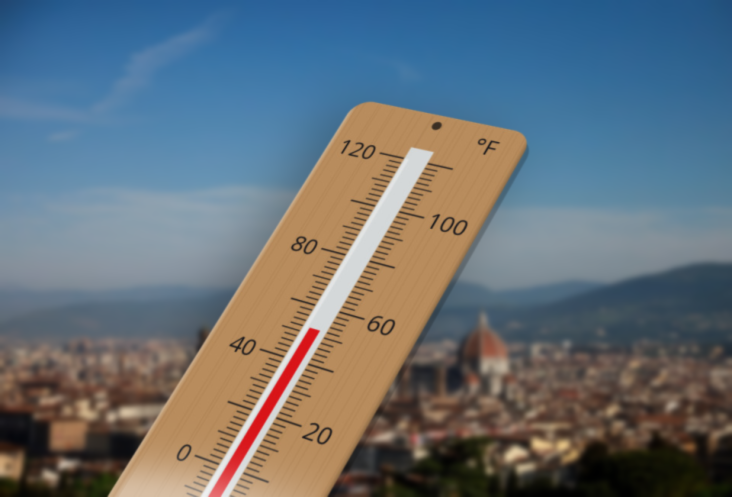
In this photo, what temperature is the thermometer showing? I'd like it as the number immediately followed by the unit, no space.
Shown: 52°F
